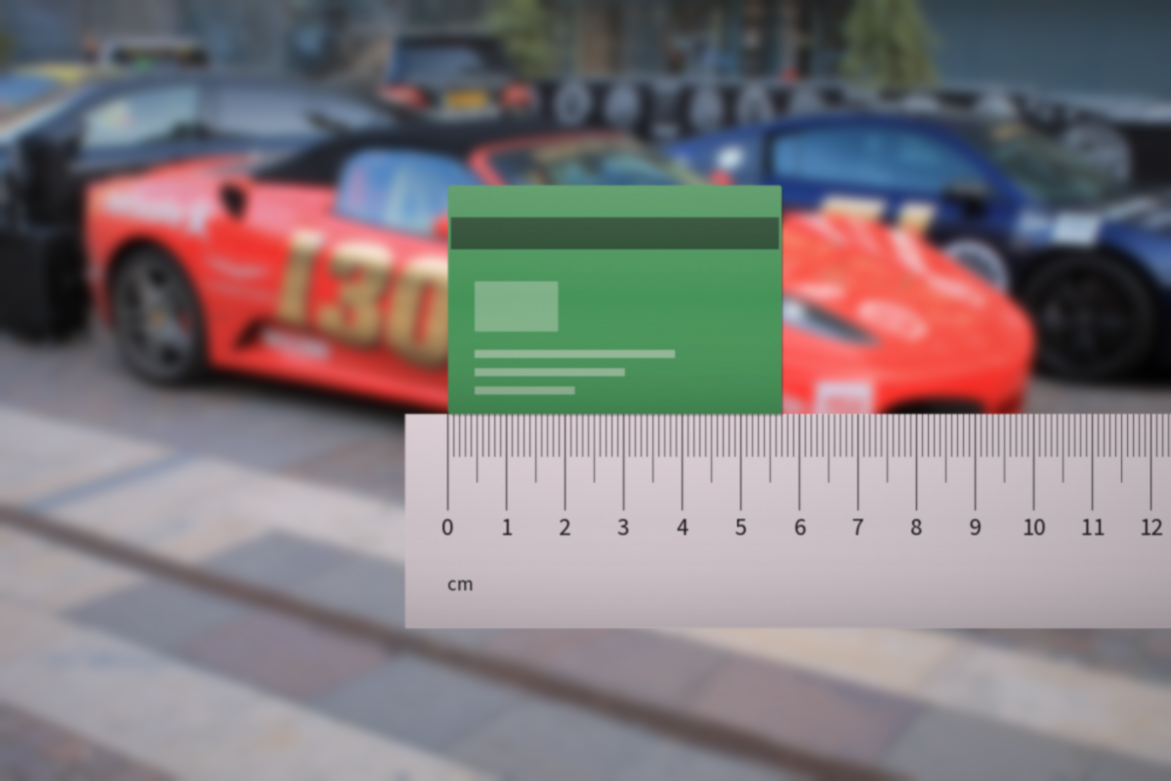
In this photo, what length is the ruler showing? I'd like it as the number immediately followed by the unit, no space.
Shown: 5.7cm
